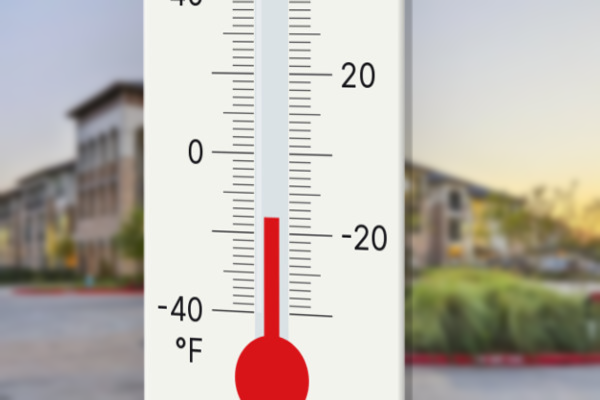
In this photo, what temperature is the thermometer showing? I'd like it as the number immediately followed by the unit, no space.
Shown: -16°F
